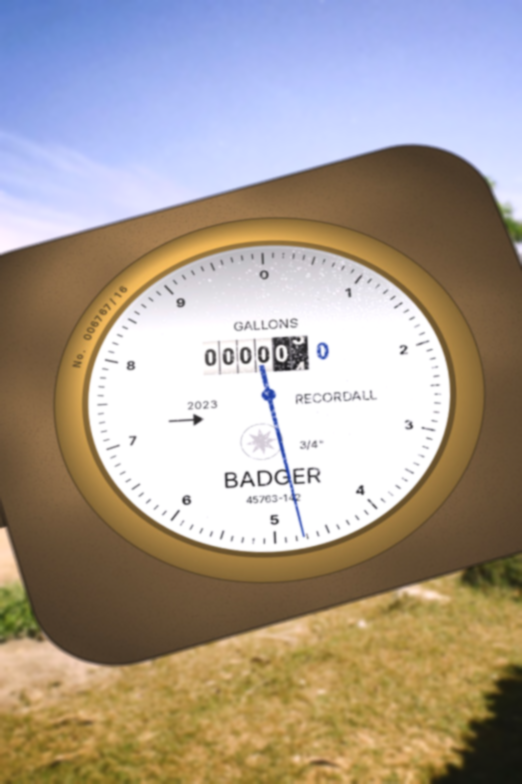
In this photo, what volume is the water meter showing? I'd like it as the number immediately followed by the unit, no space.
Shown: 34.7gal
